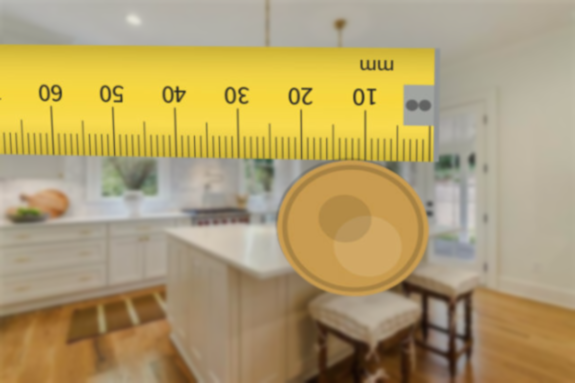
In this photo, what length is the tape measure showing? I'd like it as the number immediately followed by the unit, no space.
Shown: 24mm
